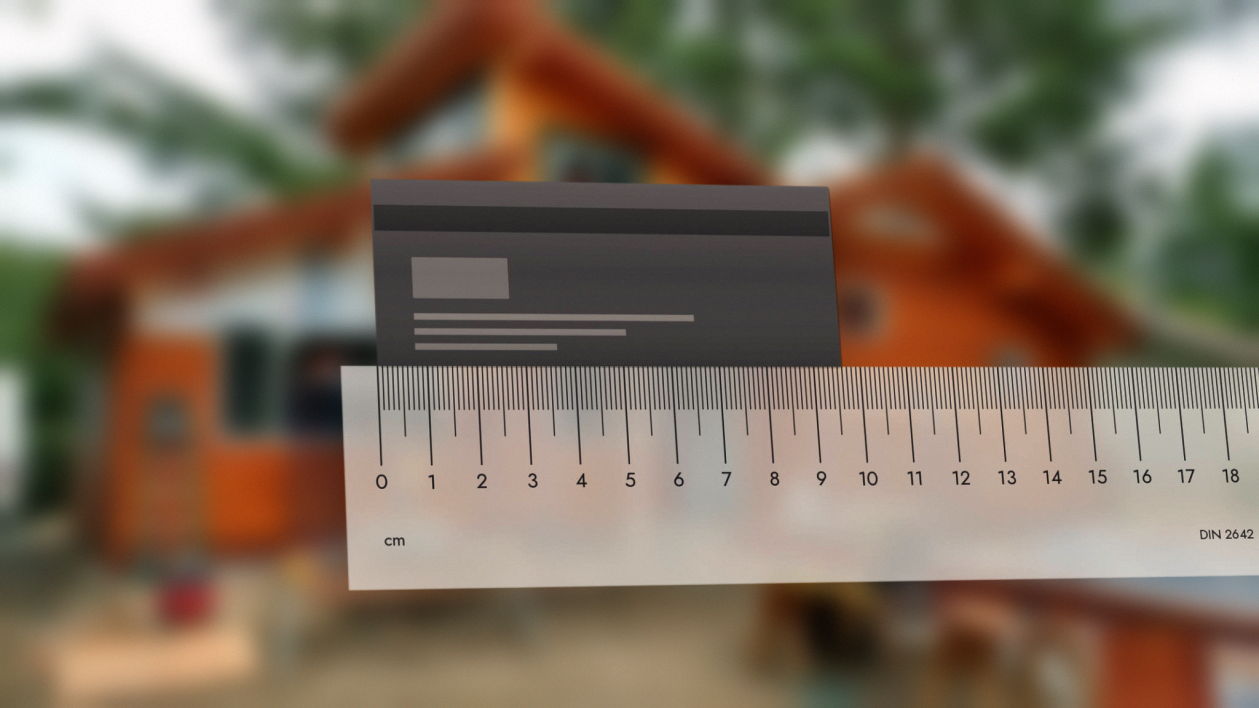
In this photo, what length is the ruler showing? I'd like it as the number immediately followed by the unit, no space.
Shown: 9.6cm
